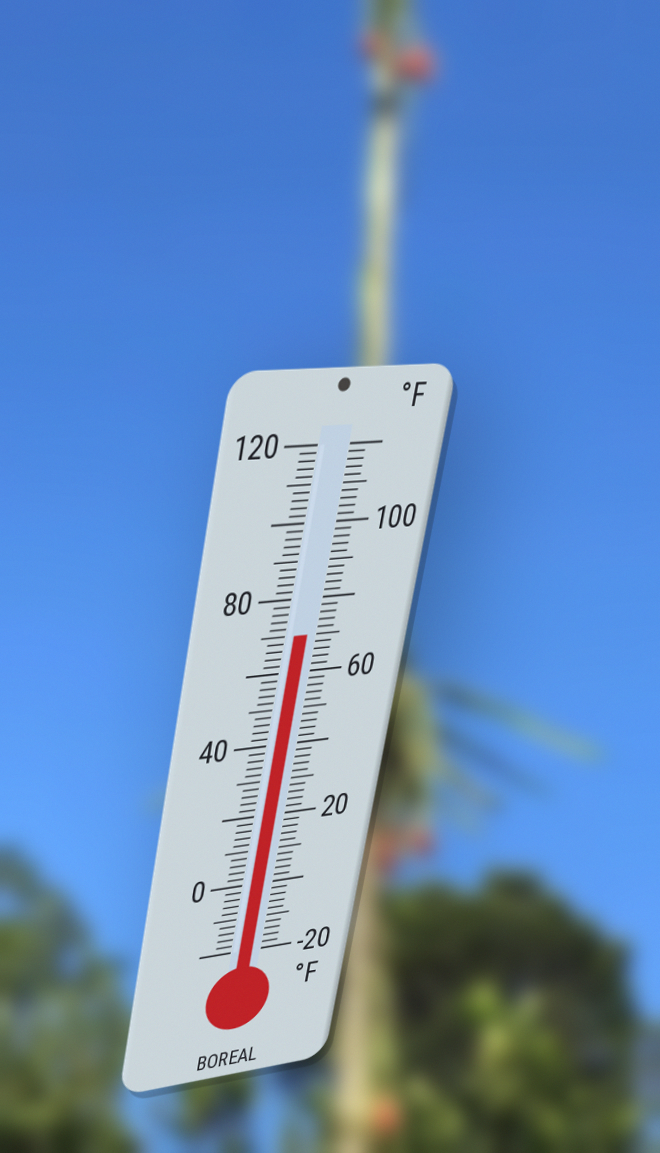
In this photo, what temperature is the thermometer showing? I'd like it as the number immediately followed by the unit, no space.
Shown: 70°F
